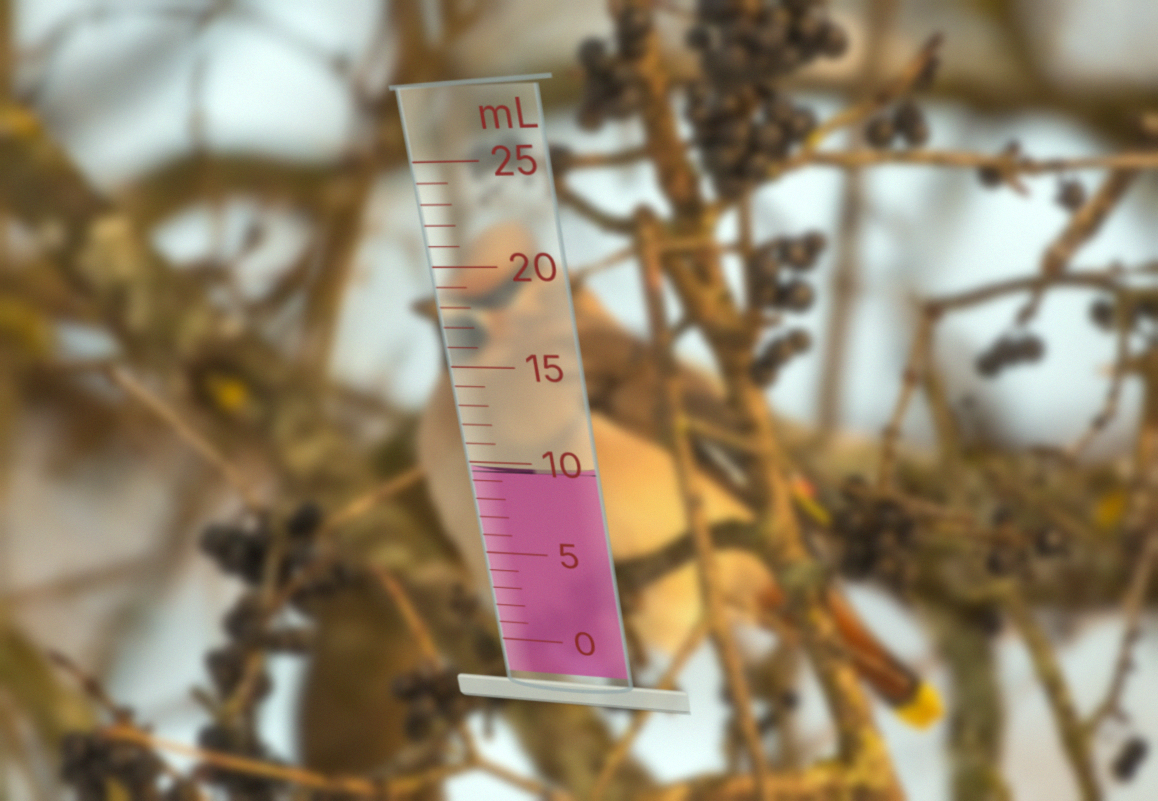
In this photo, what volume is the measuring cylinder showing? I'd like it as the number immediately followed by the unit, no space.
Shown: 9.5mL
